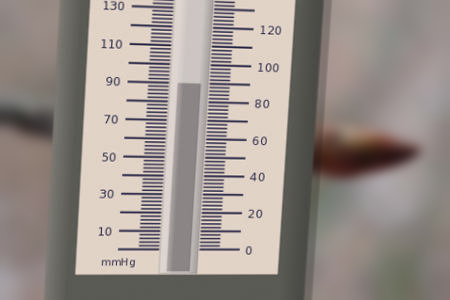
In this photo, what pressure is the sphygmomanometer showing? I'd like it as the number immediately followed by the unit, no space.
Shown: 90mmHg
